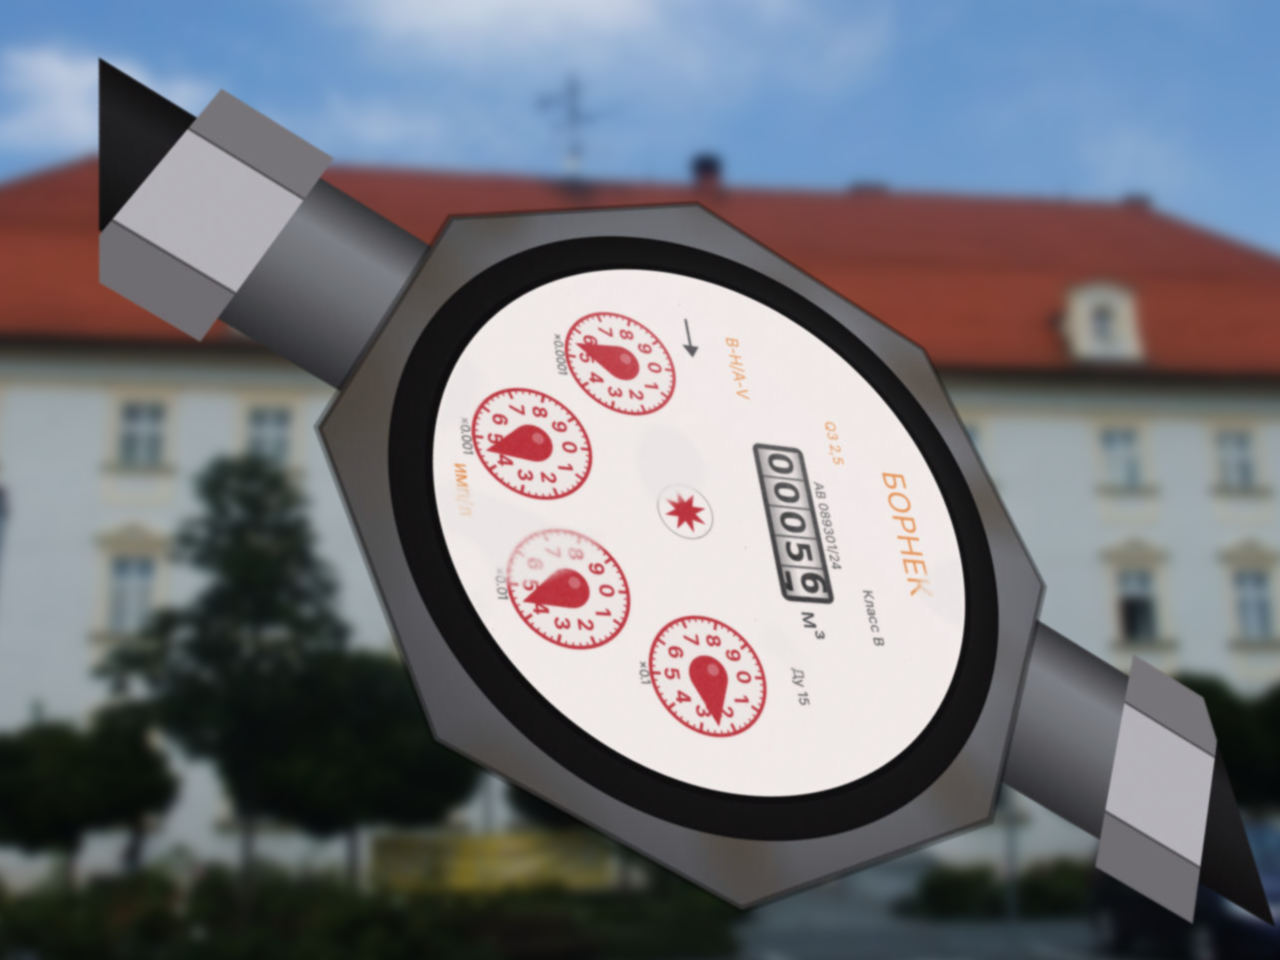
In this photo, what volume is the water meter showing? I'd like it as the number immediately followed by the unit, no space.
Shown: 56.2445m³
